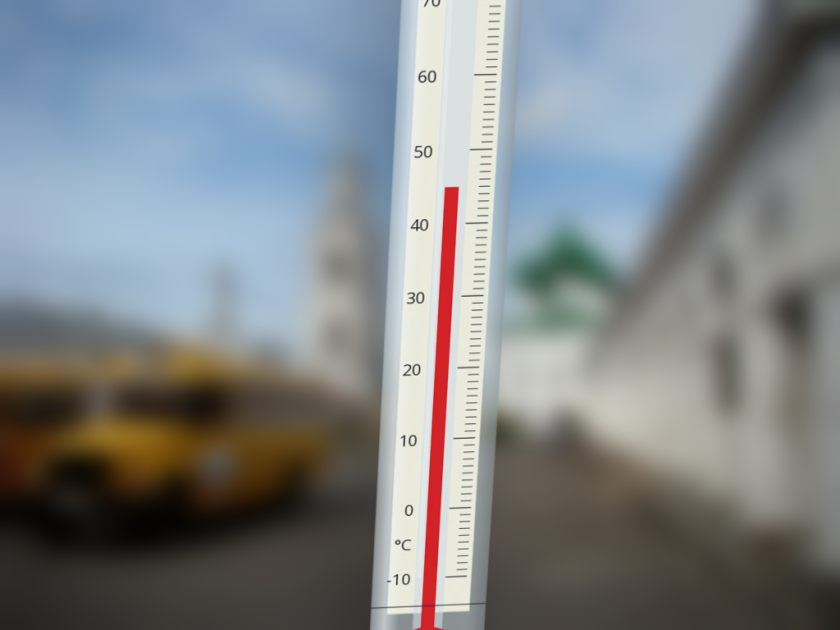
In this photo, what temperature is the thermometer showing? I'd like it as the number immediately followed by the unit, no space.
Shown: 45°C
